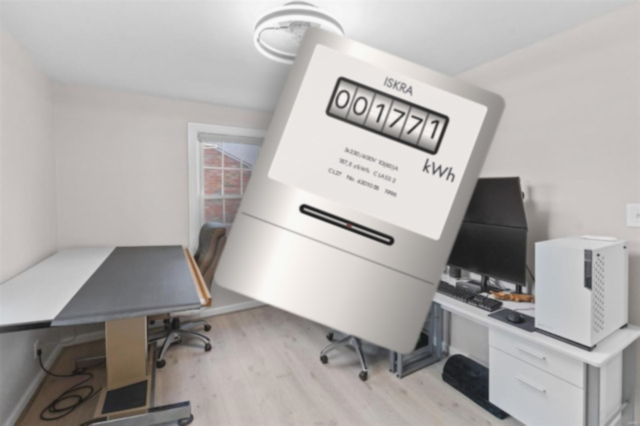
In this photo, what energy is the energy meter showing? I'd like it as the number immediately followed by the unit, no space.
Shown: 1771kWh
